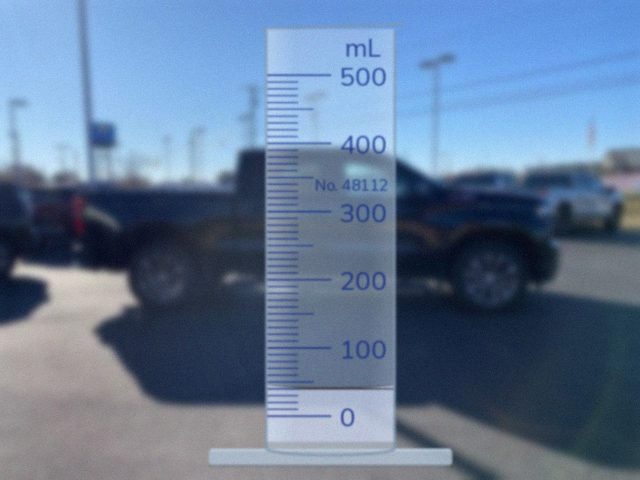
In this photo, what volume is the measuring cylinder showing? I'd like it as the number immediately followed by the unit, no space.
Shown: 40mL
